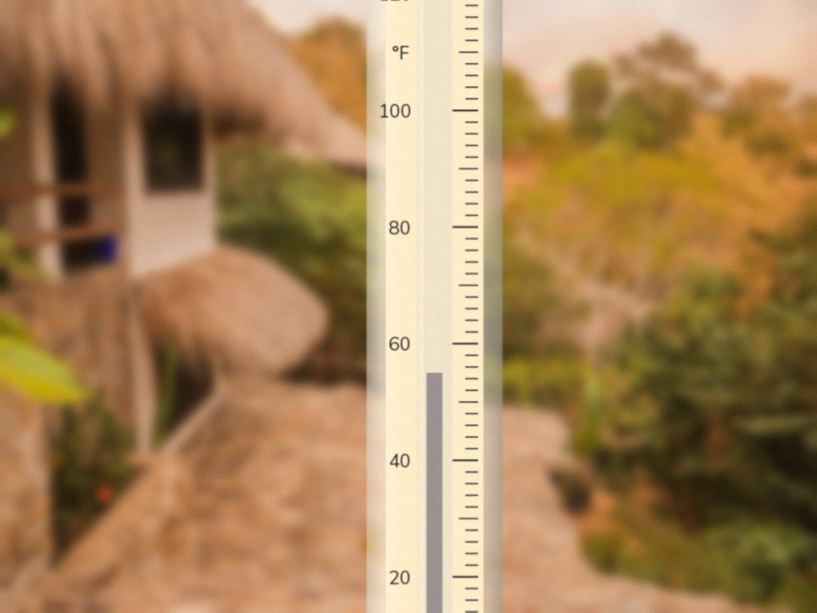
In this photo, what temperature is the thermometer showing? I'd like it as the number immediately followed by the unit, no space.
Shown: 55°F
